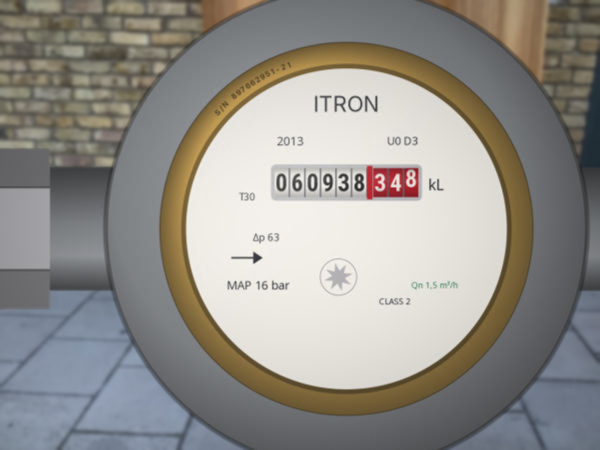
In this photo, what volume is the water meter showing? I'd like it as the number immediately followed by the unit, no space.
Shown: 60938.348kL
